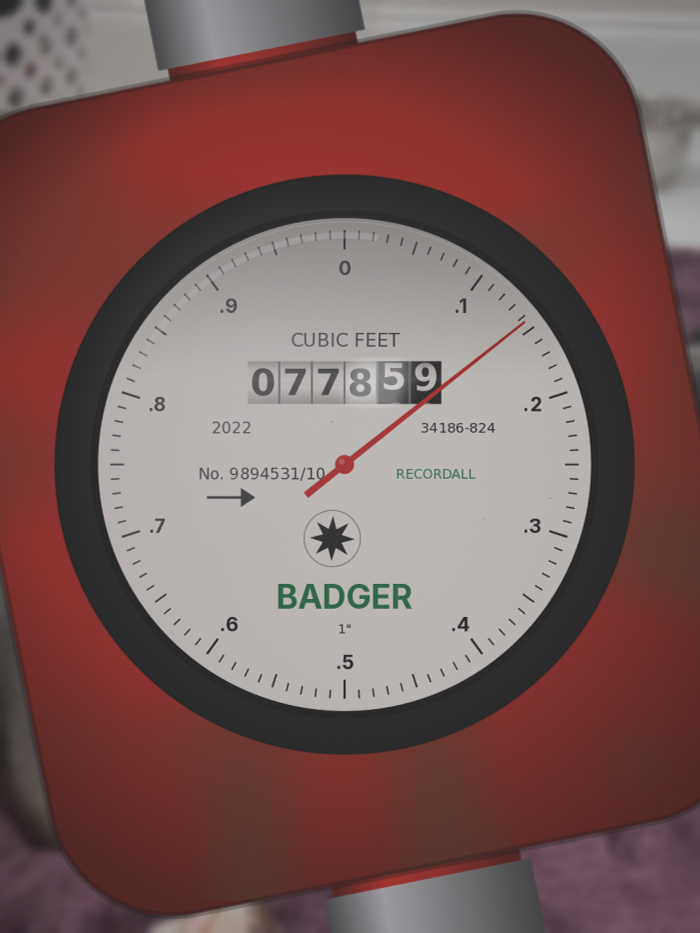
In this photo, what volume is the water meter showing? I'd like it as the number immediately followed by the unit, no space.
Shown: 77859.14ft³
